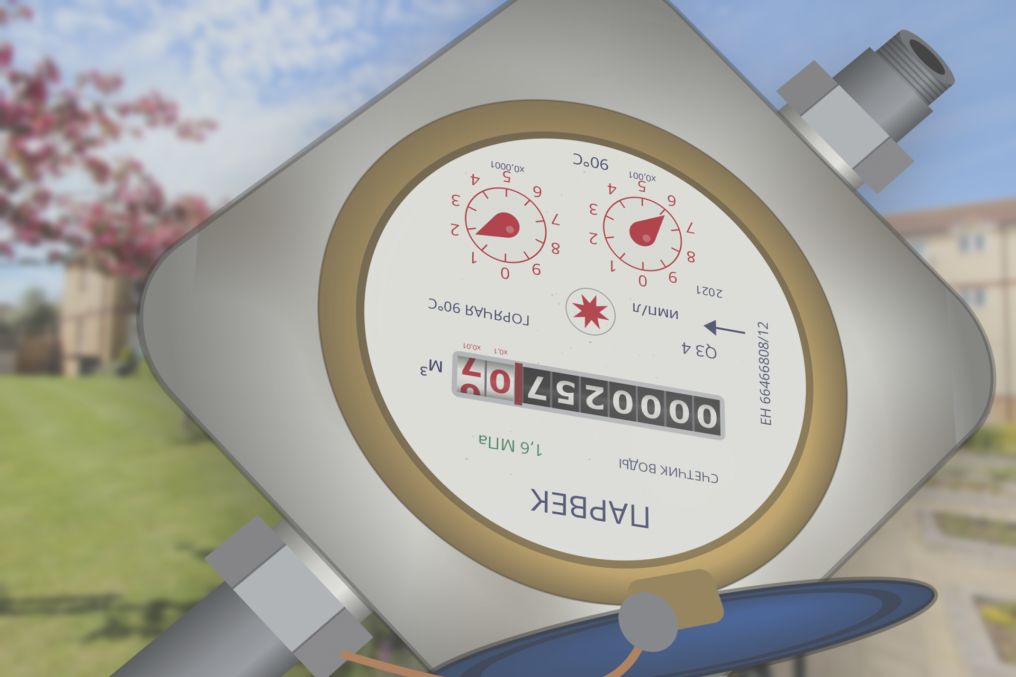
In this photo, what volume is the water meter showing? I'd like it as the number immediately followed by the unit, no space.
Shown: 257.0661m³
